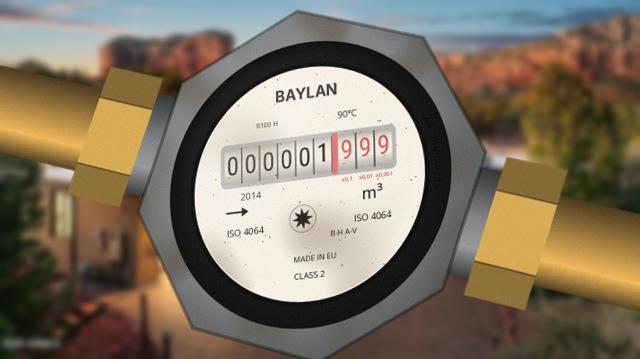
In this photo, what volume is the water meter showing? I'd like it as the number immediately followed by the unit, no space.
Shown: 1.999m³
